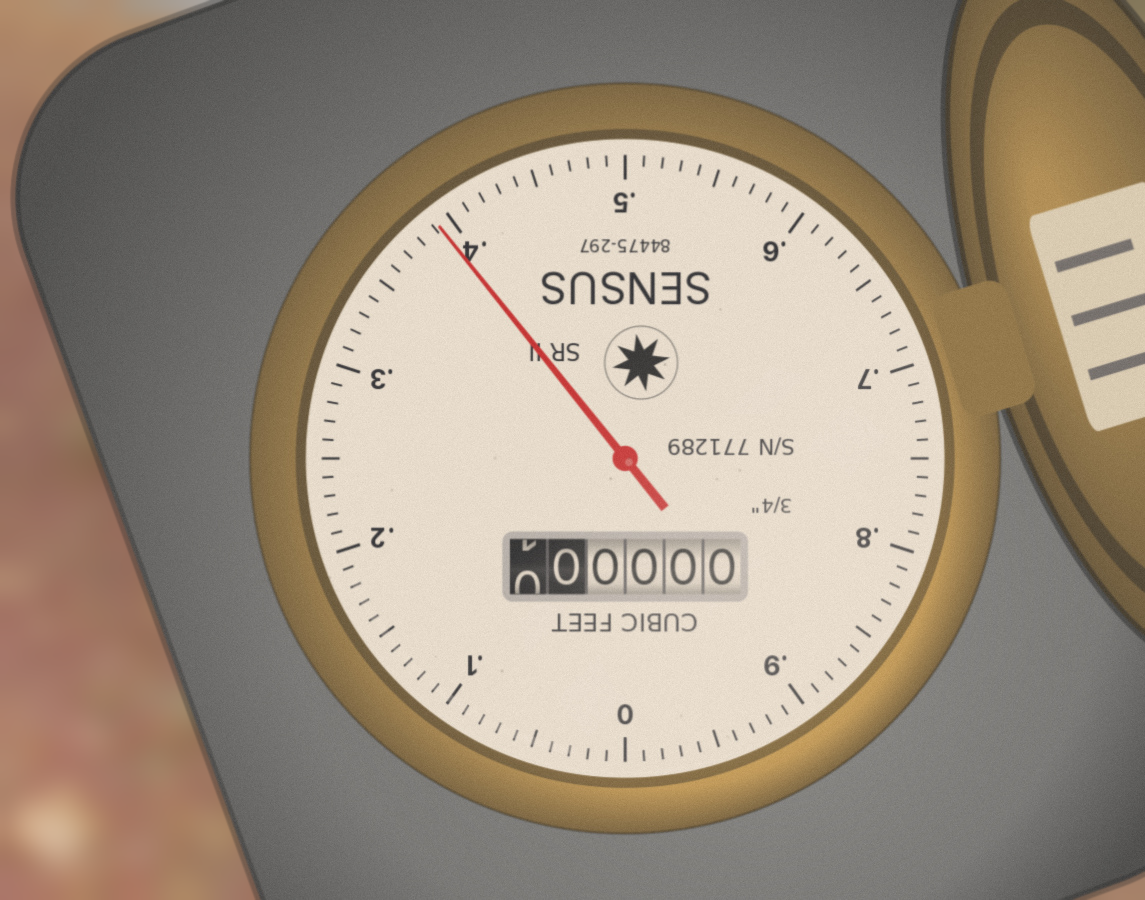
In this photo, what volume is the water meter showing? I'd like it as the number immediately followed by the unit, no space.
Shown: 0.39ft³
